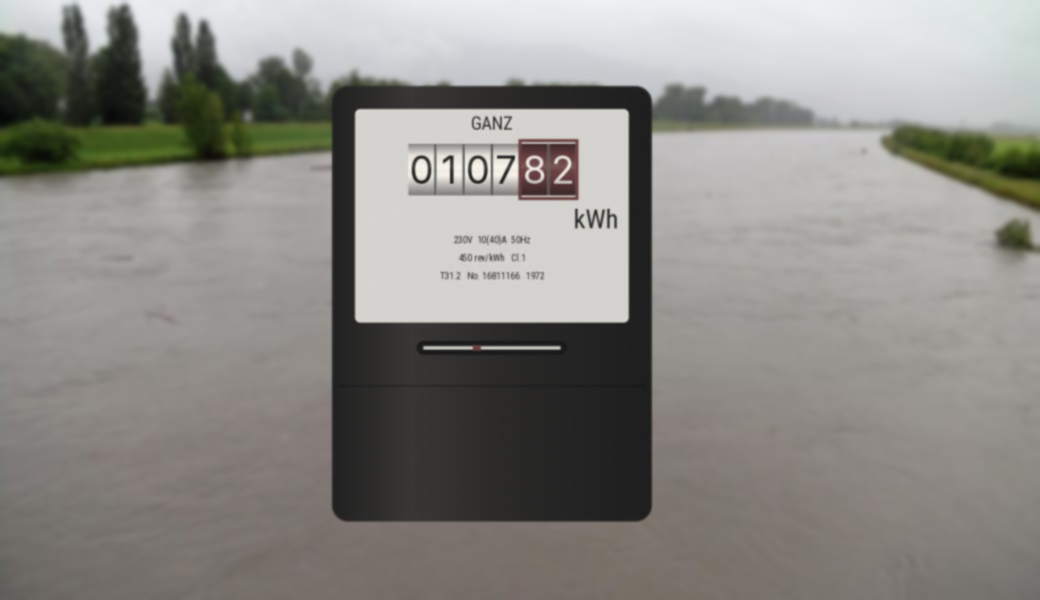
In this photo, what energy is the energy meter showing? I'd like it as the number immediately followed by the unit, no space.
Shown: 107.82kWh
